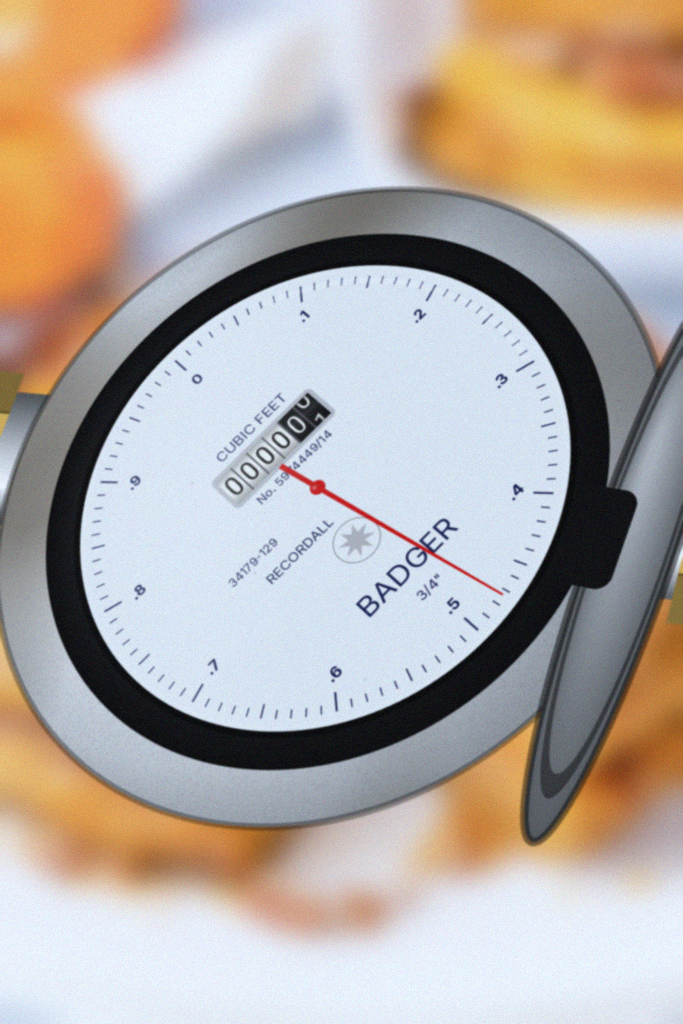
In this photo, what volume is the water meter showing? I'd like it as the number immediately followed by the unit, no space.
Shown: 0.47ft³
